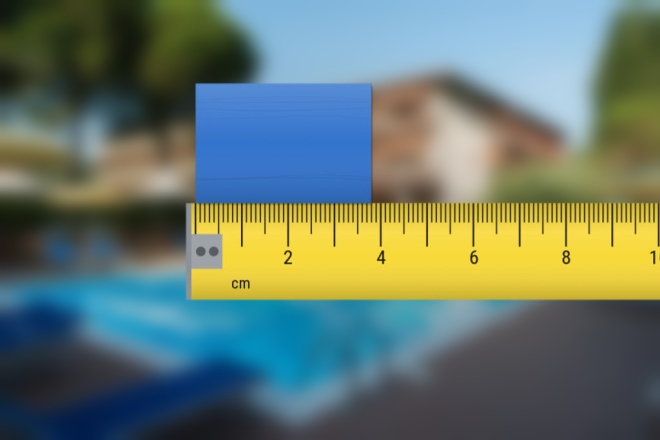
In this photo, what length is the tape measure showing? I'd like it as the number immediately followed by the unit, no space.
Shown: 3.8cm
